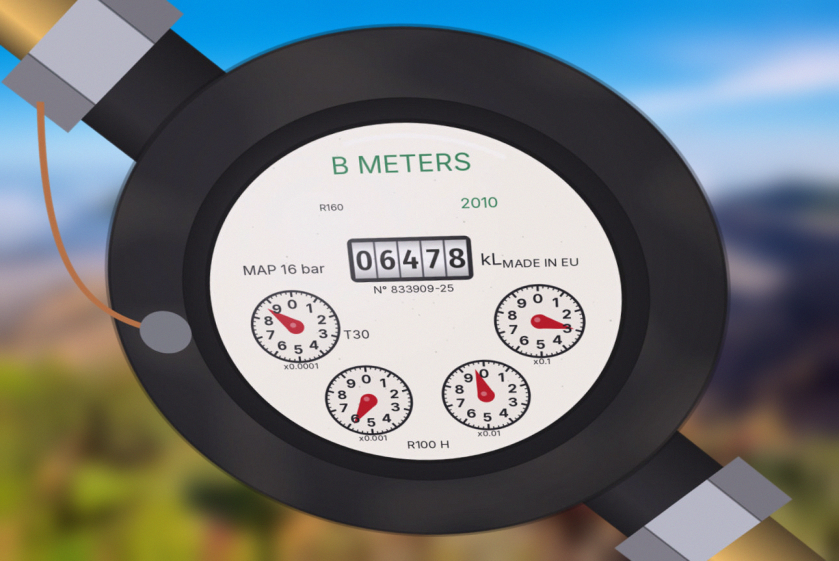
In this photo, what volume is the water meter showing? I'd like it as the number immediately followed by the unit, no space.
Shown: 6478.2958kL
